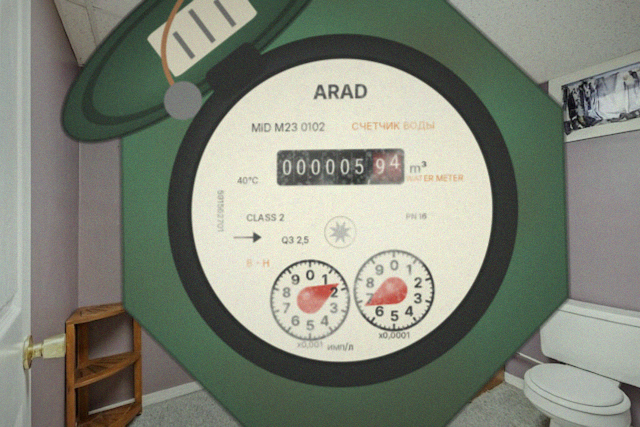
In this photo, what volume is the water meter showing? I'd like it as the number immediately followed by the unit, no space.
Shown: 5.9416m³
